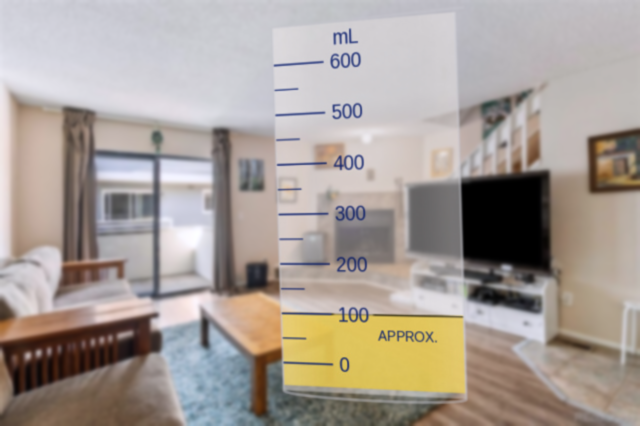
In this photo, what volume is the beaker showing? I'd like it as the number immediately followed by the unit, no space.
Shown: 100mL
